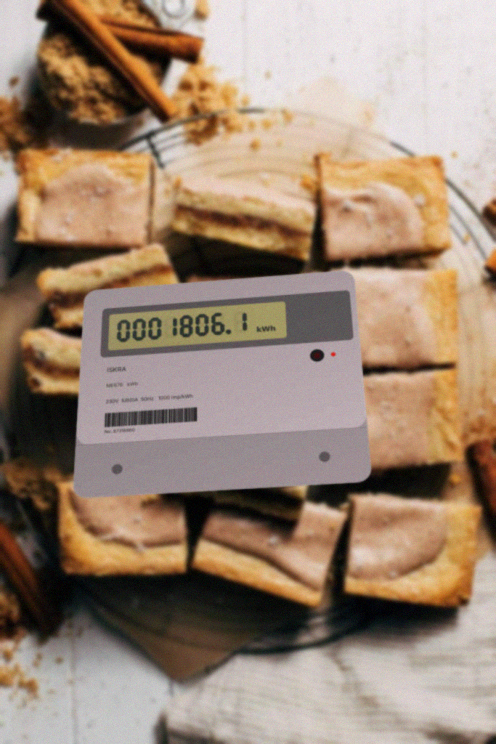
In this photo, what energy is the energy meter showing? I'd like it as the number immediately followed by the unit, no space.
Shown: 1806.1kWh
